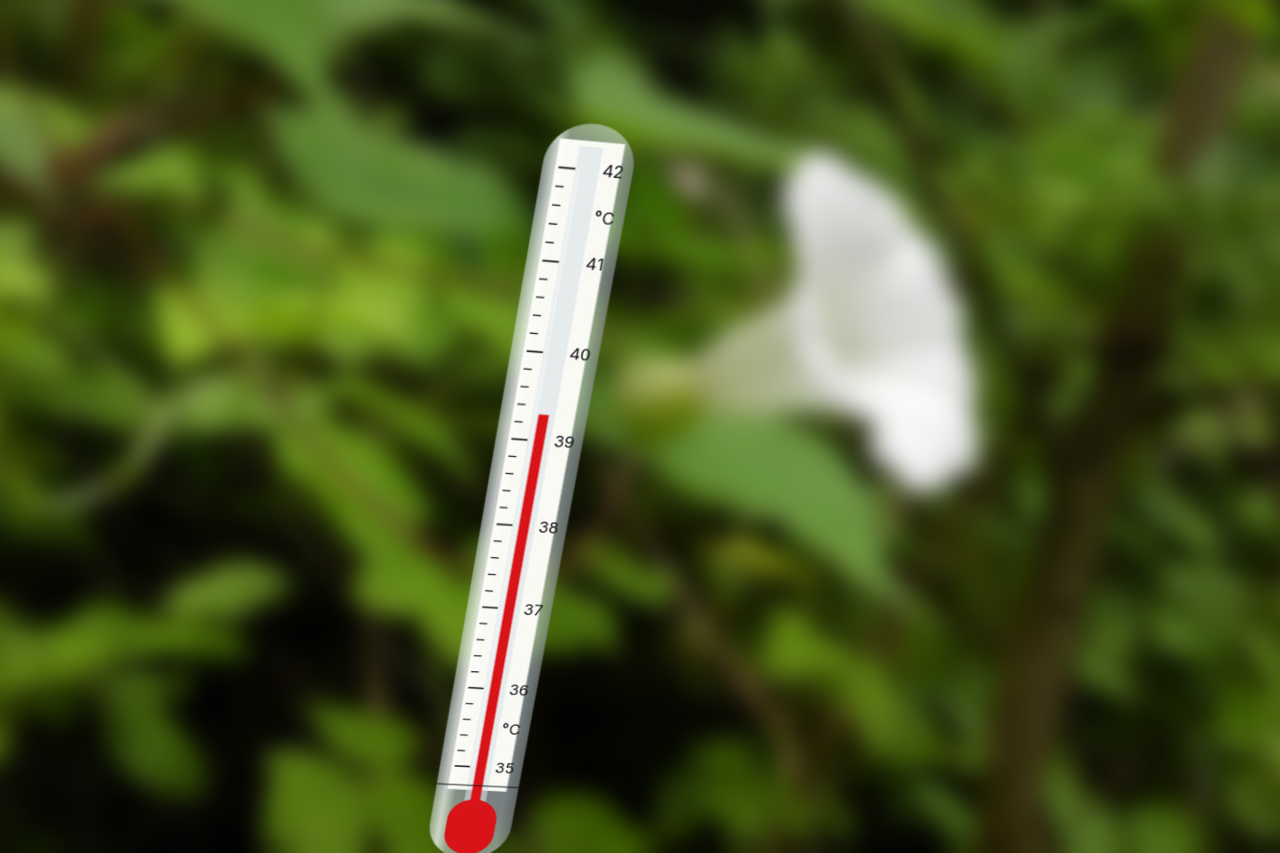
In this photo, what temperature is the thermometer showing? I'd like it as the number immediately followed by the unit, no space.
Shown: 39.3°C
